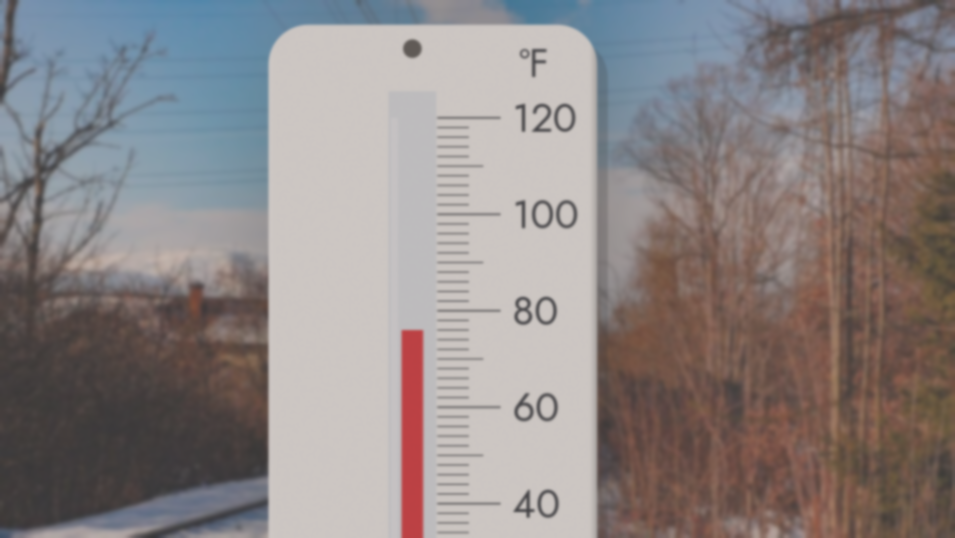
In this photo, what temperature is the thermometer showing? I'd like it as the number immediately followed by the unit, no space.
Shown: 76°F
